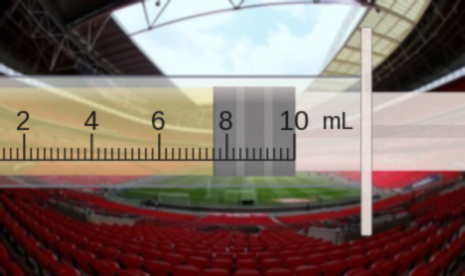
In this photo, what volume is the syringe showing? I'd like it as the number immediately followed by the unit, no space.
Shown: 7.6mL
